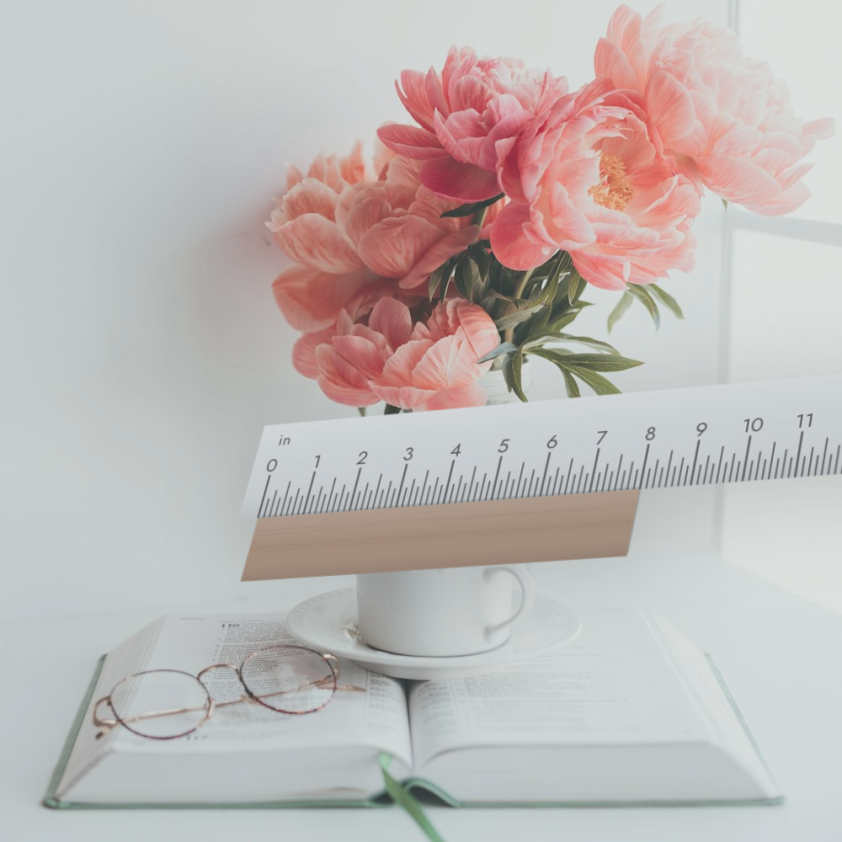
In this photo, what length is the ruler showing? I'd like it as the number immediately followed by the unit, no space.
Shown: 8in
